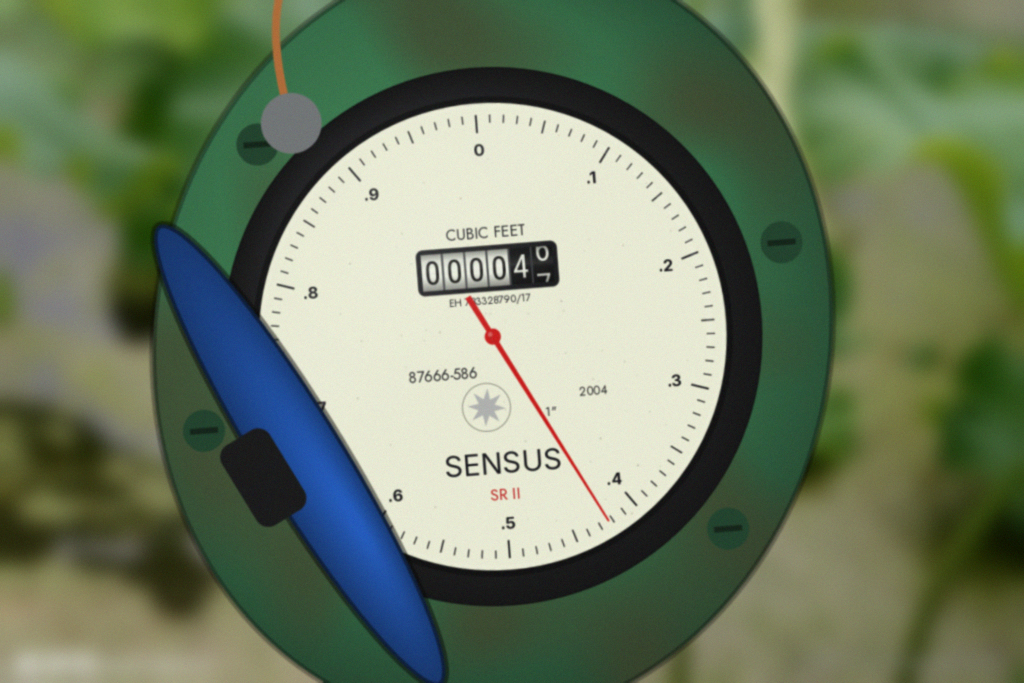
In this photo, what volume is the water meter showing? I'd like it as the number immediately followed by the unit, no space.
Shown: 46.42ft³
